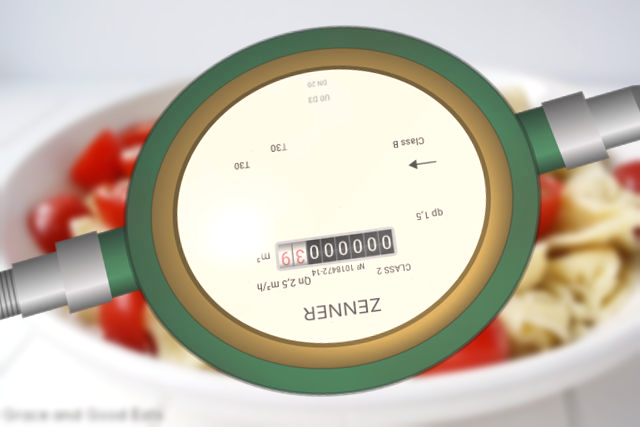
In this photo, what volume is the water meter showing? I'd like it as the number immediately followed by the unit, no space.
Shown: 0.39m³
